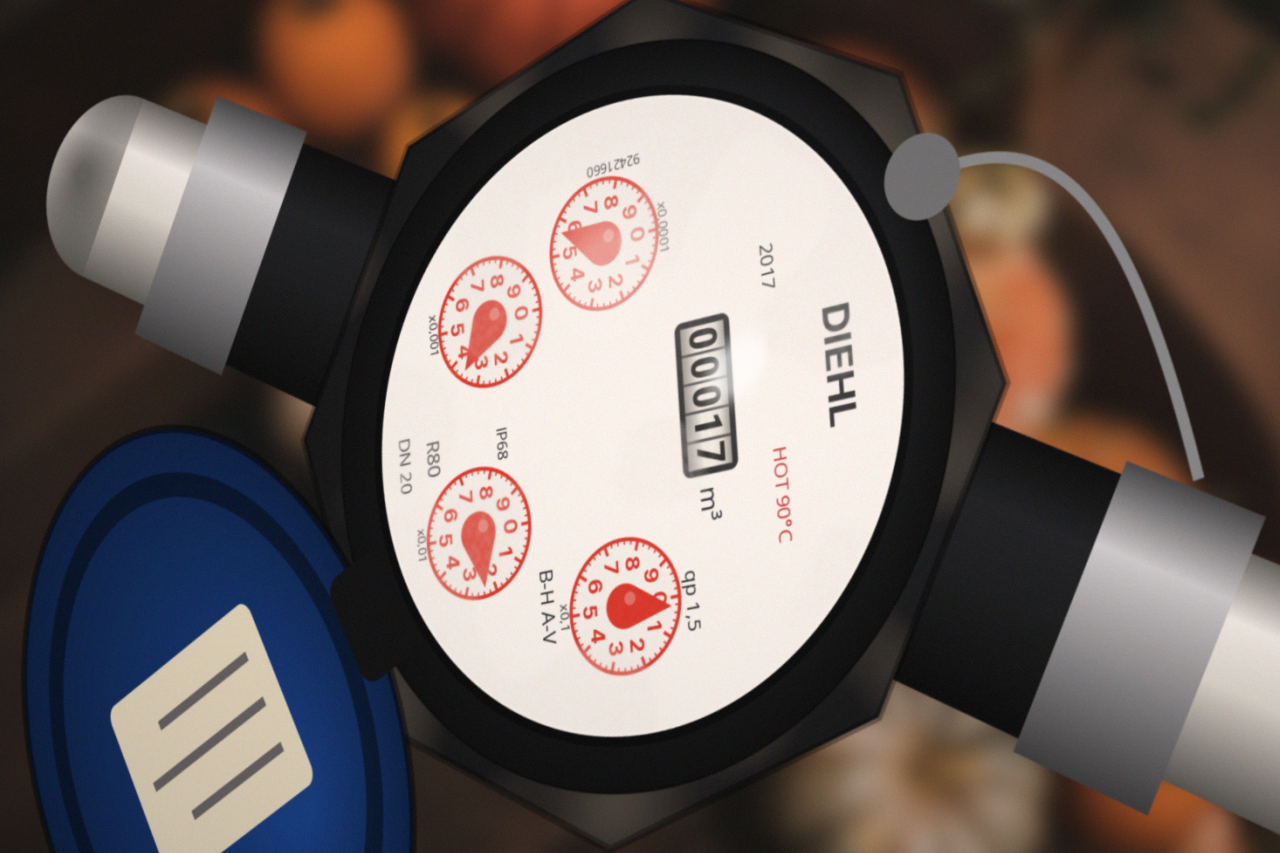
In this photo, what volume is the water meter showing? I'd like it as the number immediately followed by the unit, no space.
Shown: 17.0235m³
